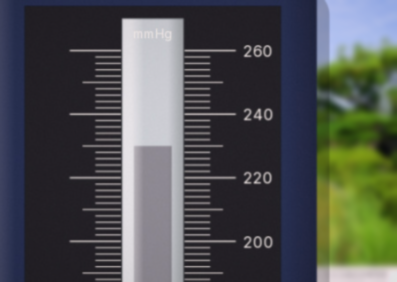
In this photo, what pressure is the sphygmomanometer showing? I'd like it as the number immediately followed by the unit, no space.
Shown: 230mmHg
